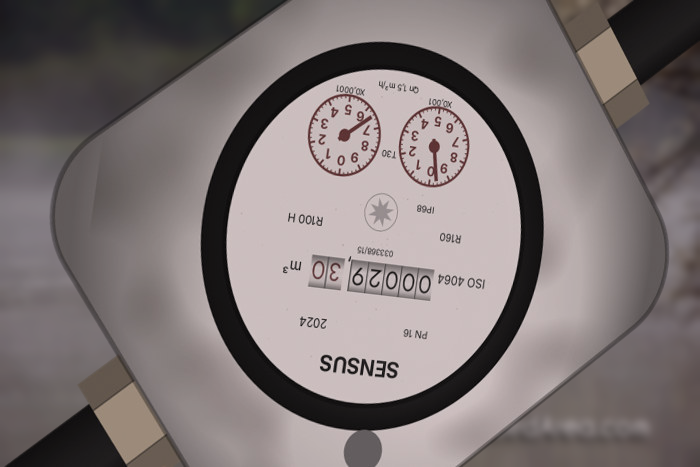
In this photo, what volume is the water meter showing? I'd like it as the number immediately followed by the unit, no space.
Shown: 29.2996m³
